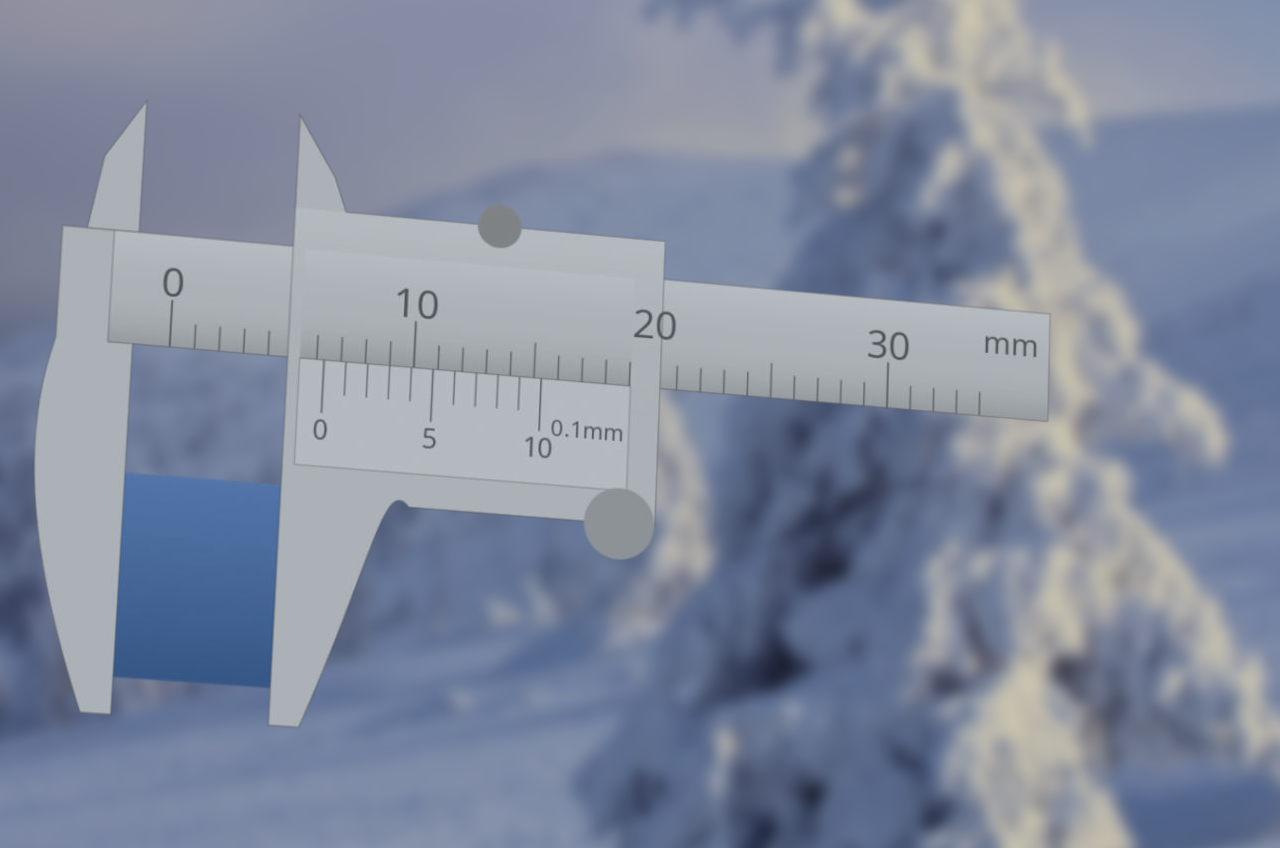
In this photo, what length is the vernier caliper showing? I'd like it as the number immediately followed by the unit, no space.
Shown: 6.3mm
